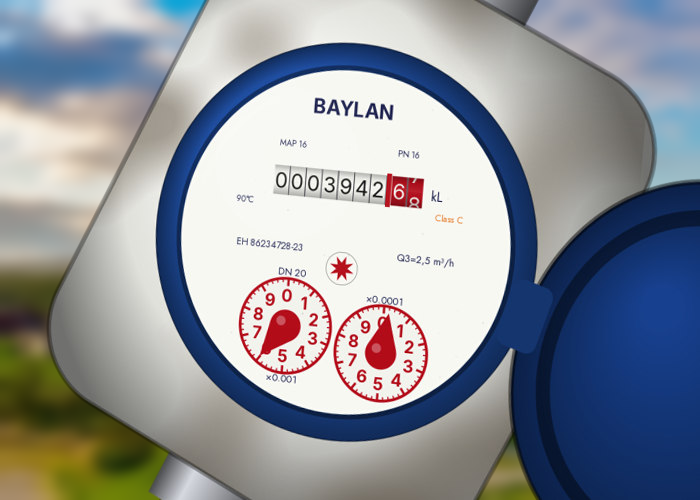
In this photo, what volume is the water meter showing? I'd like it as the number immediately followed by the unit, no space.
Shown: 3942.6760kL
